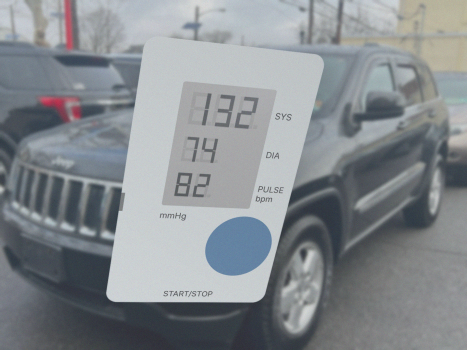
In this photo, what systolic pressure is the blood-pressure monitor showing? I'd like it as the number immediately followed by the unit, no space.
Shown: 132mmHg
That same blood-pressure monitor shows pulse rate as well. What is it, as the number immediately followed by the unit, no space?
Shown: 82bpm
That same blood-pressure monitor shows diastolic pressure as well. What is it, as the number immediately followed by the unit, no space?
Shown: 74mmHg
